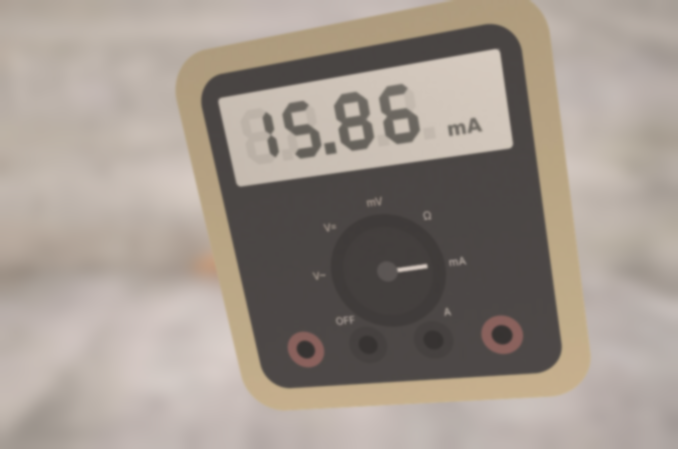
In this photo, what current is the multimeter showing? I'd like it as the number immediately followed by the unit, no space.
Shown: 15.86mA
